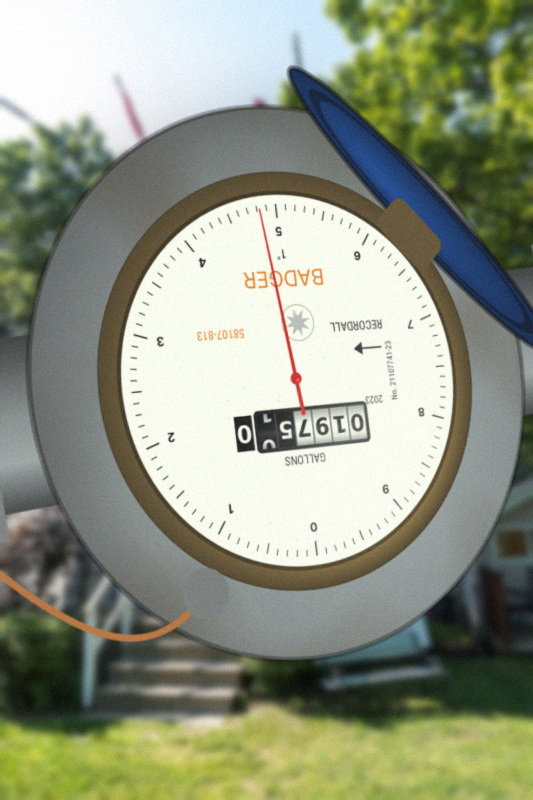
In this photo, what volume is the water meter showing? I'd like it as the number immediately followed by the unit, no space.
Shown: 197504.8gal
